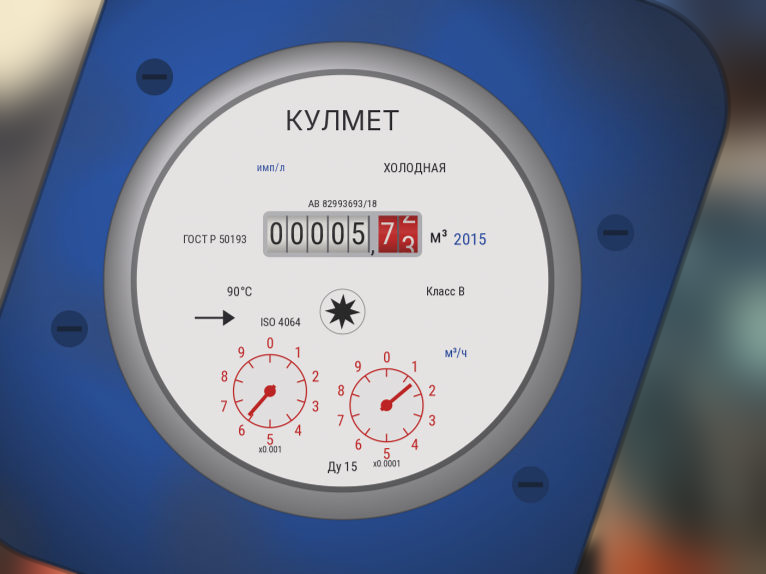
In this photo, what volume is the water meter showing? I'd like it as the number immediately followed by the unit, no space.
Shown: 5.7261m³
